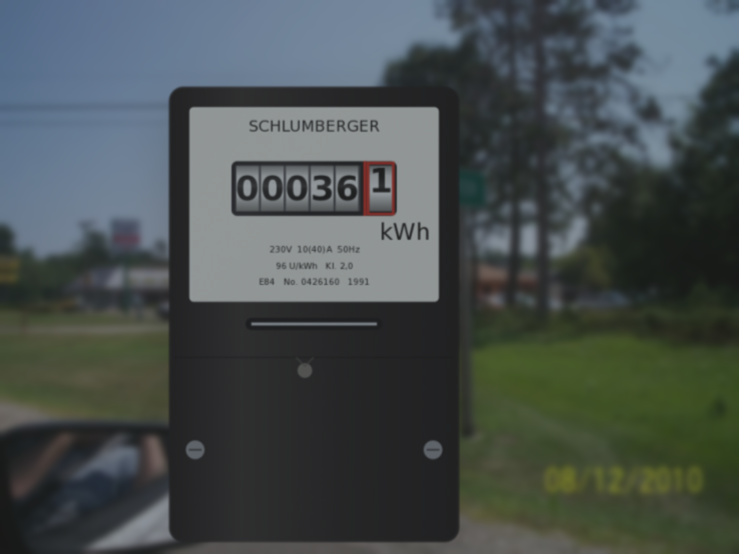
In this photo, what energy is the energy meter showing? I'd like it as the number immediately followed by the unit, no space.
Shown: 36.1kWh
